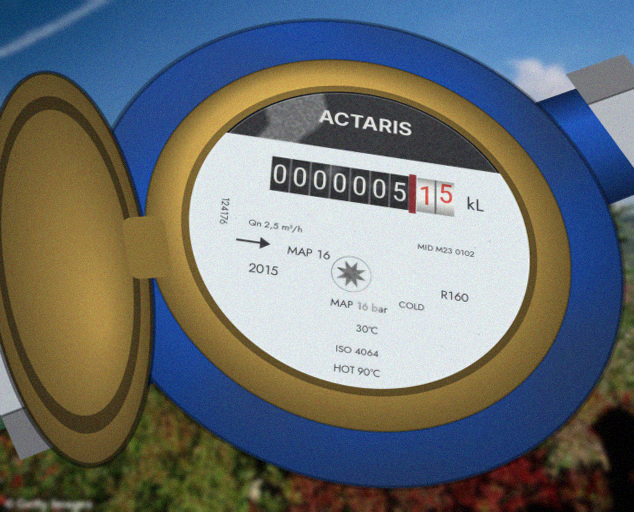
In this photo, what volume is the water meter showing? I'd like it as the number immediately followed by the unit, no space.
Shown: 5.15kL
